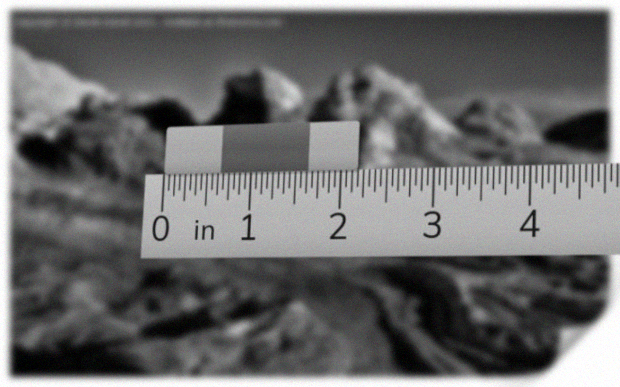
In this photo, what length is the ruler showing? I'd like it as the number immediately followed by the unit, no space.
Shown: 2.1875in
